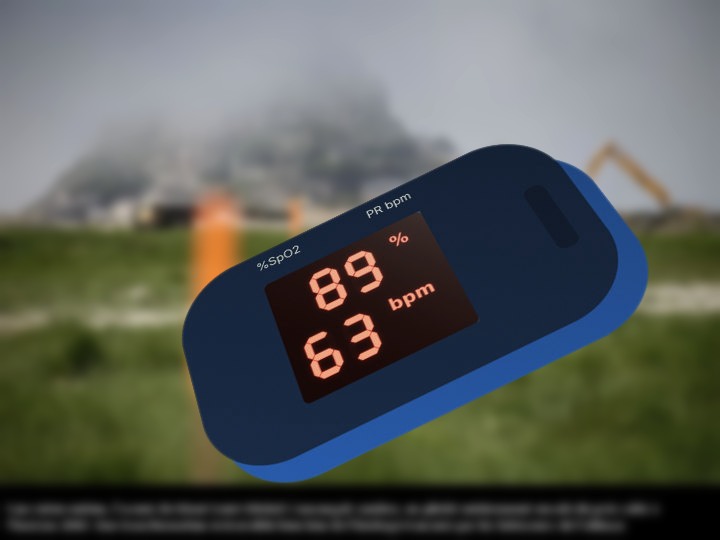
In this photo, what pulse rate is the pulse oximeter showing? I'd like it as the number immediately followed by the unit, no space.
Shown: 63bpm
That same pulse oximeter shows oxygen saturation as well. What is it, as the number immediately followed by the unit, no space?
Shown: 89%
